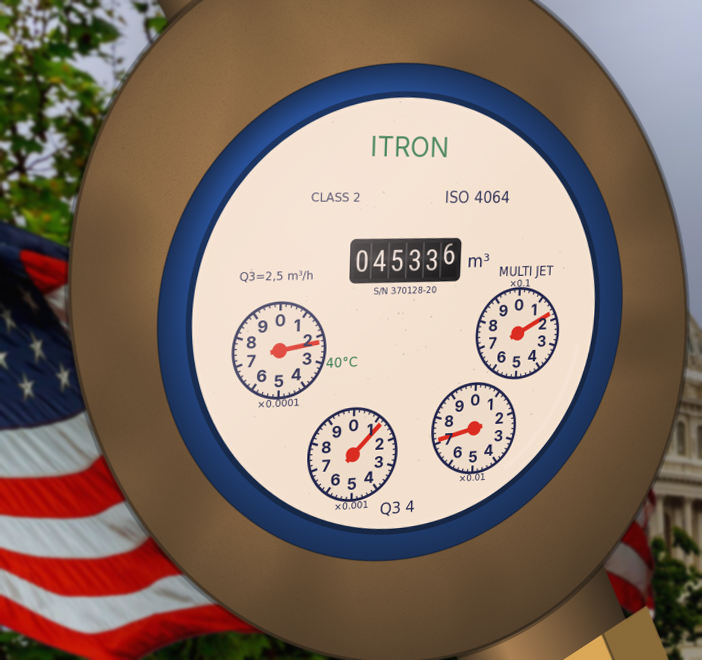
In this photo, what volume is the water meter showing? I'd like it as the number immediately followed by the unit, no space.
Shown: 45336.1712m³
